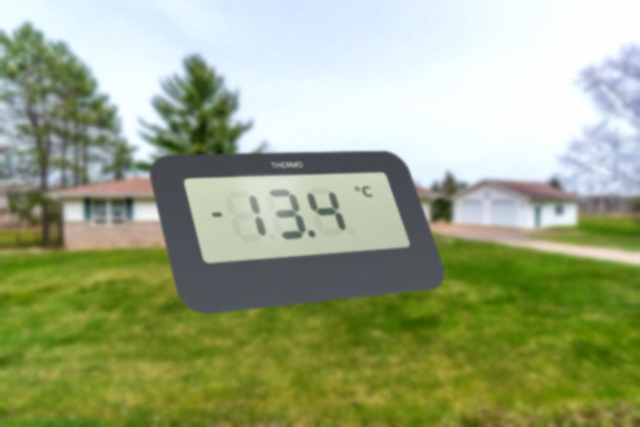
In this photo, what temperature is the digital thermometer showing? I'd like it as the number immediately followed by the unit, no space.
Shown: -13.4°C
